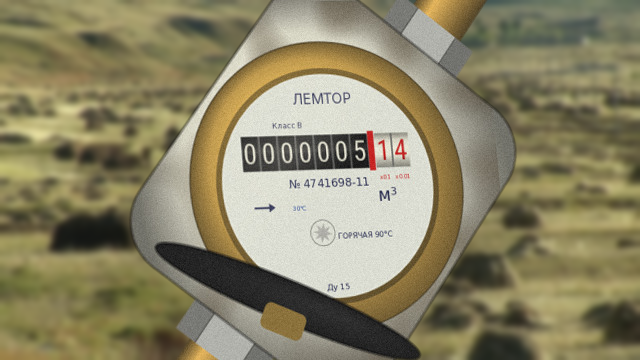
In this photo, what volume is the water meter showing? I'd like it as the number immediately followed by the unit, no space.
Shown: 5.14m³
